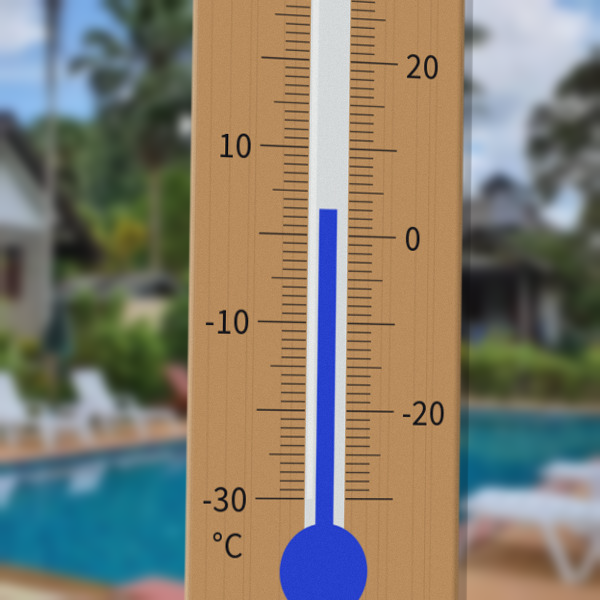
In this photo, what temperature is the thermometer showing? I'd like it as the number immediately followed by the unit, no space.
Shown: 3°C
